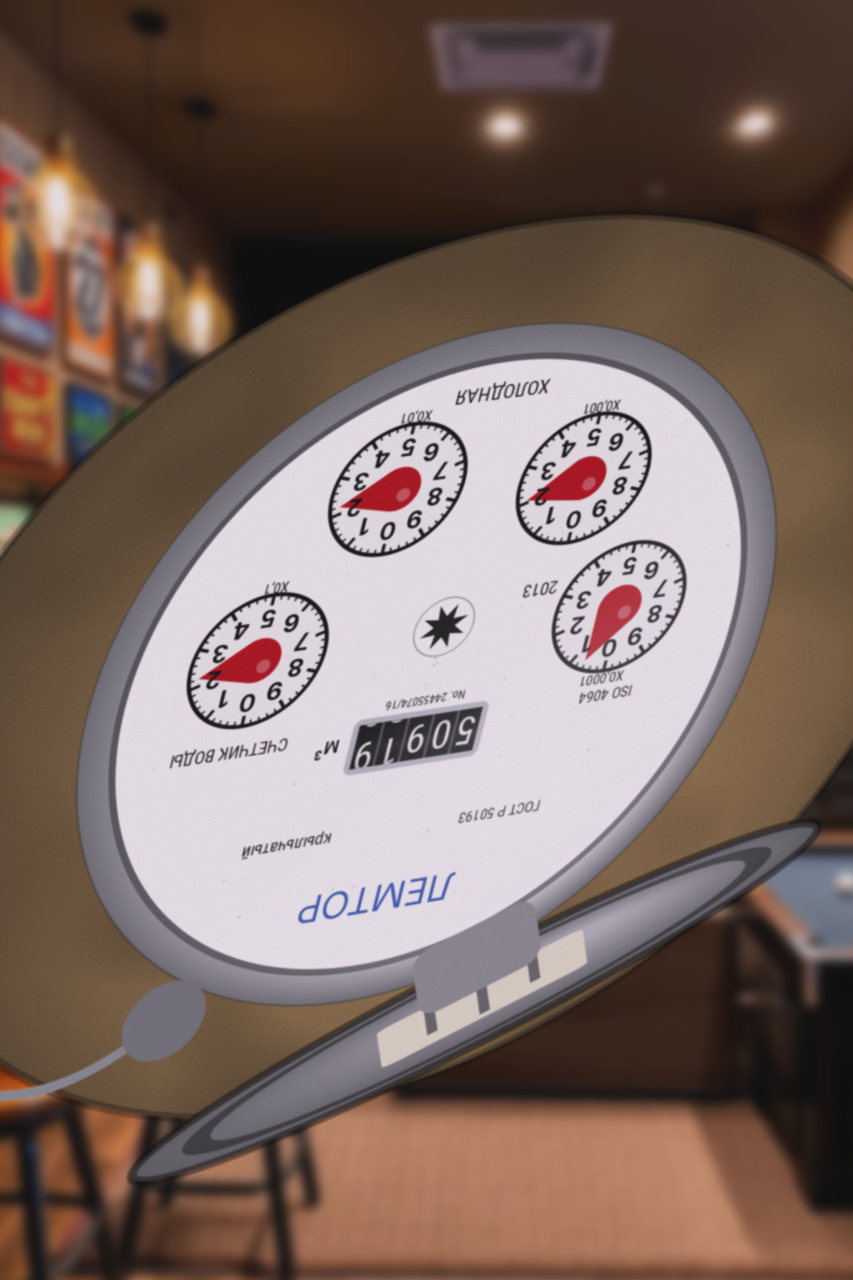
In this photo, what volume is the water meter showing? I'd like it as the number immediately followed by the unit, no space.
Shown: 50919.2220m³
